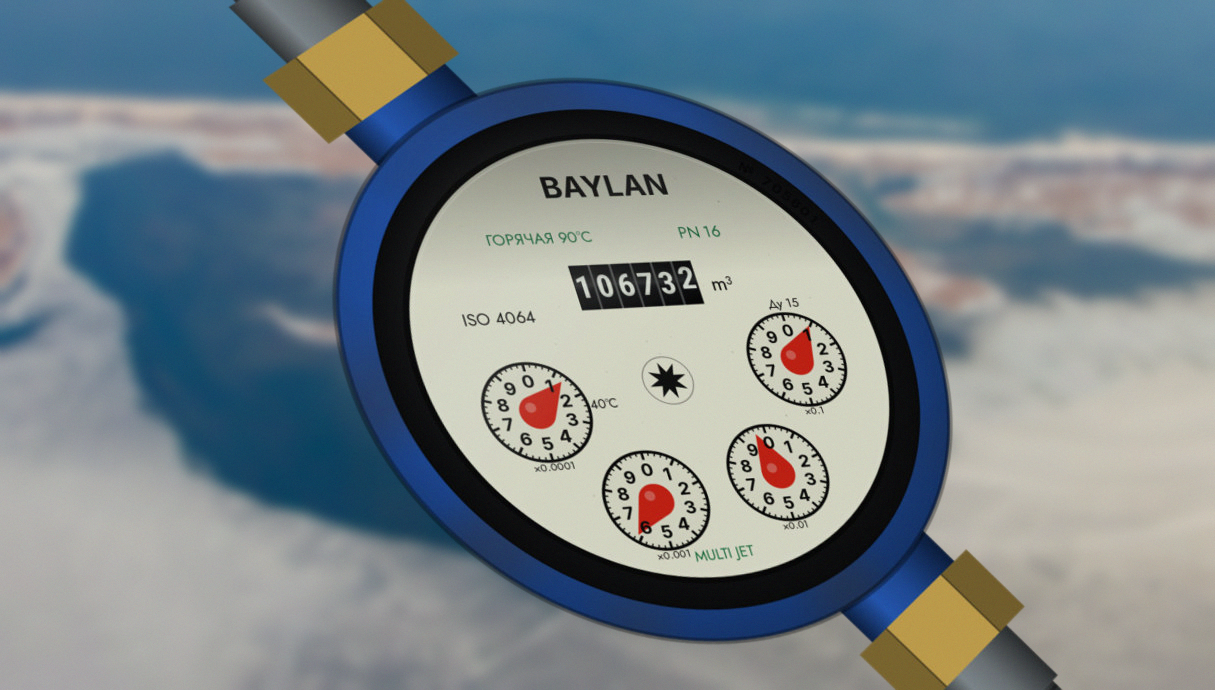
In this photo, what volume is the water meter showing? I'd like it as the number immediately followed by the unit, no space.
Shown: 106732.0961m³
